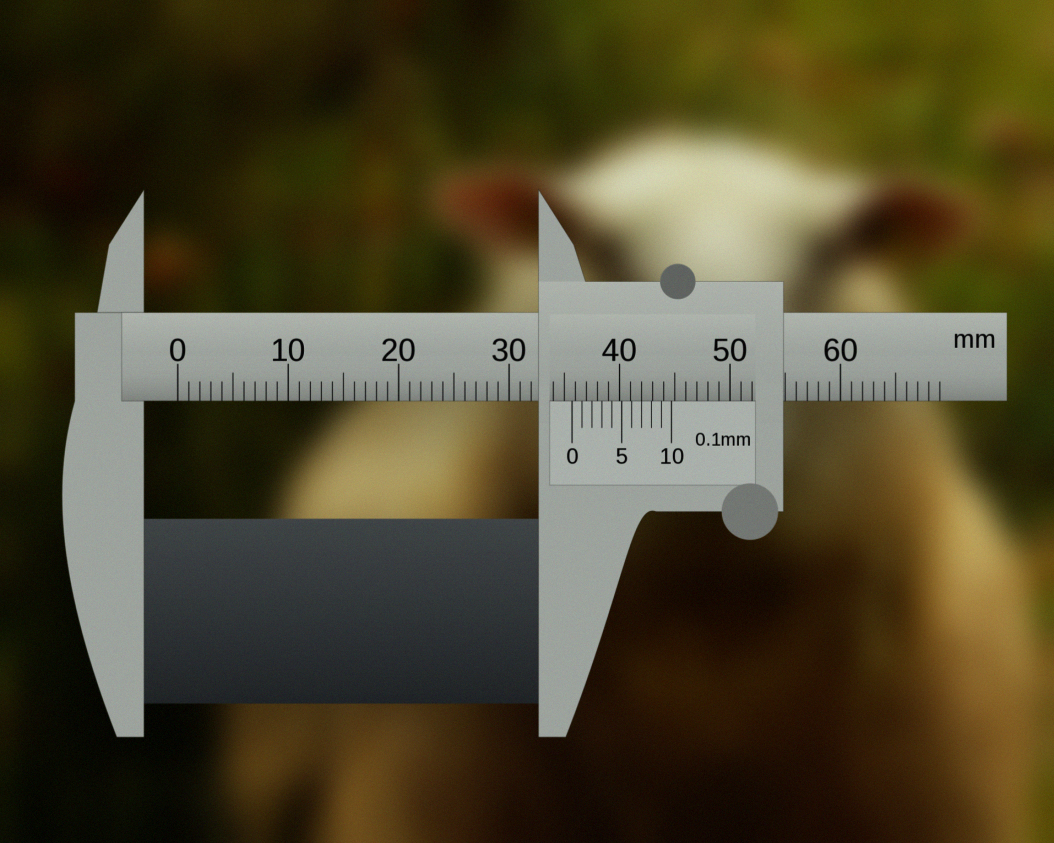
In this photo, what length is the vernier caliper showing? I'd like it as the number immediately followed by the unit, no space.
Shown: 35.7mm
